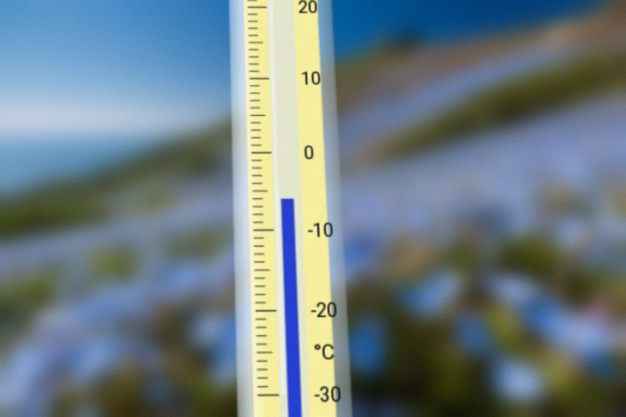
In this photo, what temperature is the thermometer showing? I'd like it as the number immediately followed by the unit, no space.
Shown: -6°C
